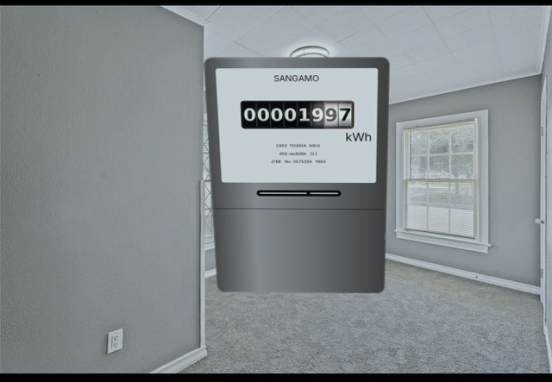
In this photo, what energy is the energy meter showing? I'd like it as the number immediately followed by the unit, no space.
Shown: 19.97kWh
